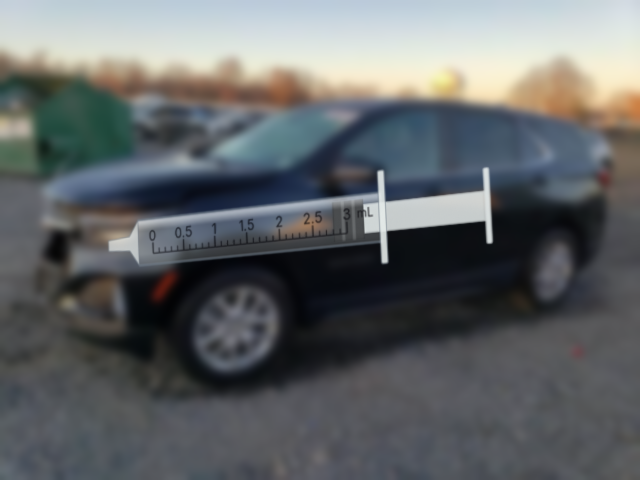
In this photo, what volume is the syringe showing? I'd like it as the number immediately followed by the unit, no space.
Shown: 2.8mL
